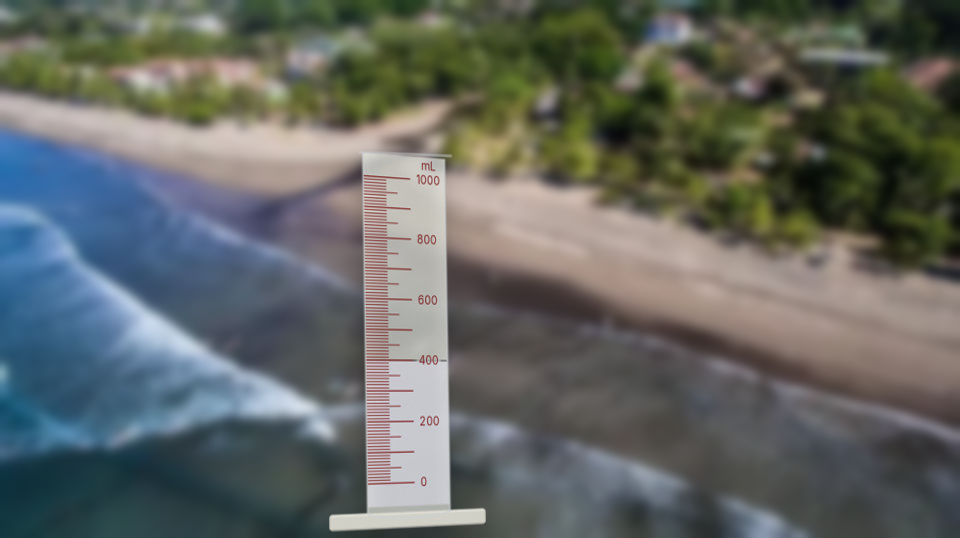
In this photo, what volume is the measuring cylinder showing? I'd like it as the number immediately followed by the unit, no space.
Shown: 400mL
